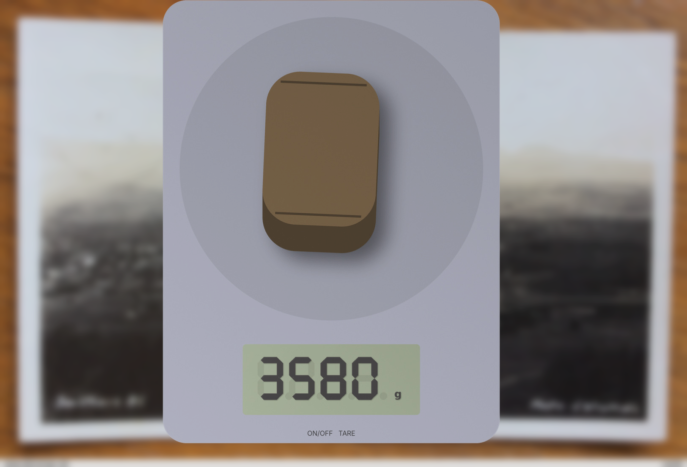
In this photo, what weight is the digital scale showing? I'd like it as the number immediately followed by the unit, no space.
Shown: 3580g
